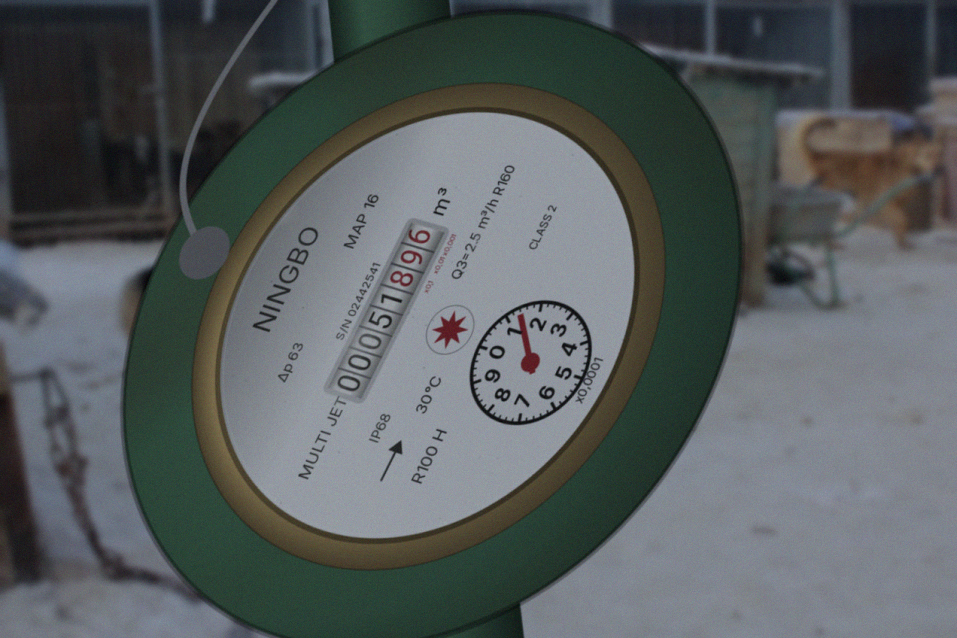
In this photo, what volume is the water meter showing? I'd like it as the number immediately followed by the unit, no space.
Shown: 51.8961m³
